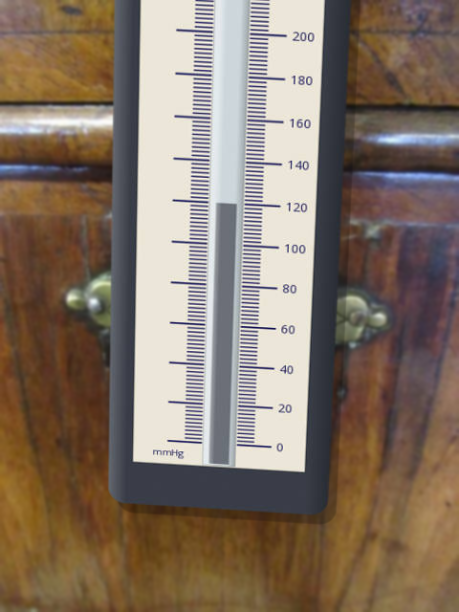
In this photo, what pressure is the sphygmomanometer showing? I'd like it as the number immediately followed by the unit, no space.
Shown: 120mmHg
